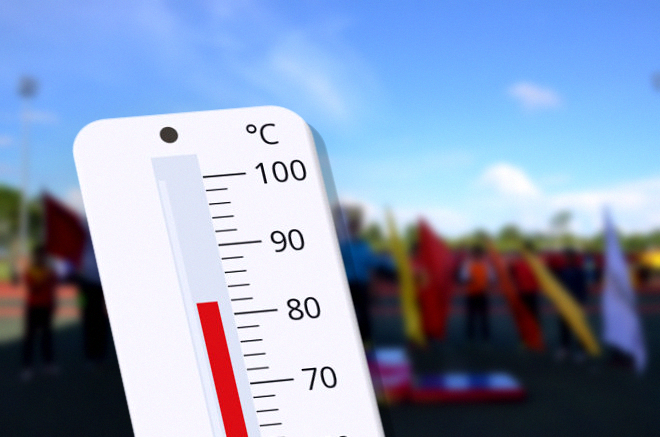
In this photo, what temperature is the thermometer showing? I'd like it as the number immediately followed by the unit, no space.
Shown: 82°C
